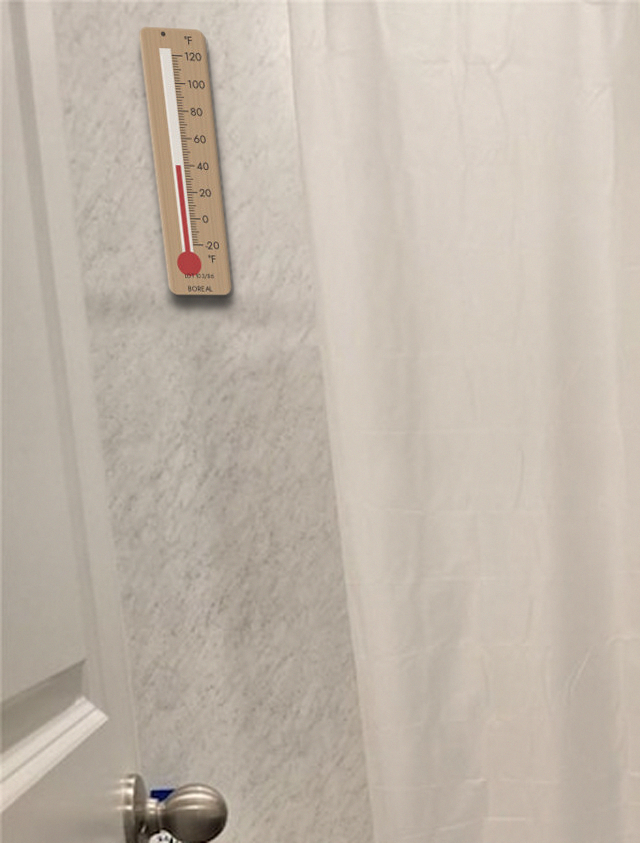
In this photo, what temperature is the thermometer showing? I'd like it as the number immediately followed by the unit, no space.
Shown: 40°F
